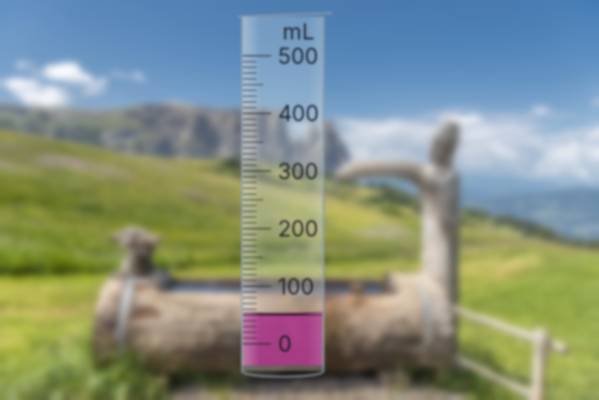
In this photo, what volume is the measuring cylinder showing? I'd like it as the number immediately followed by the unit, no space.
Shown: 50mL
